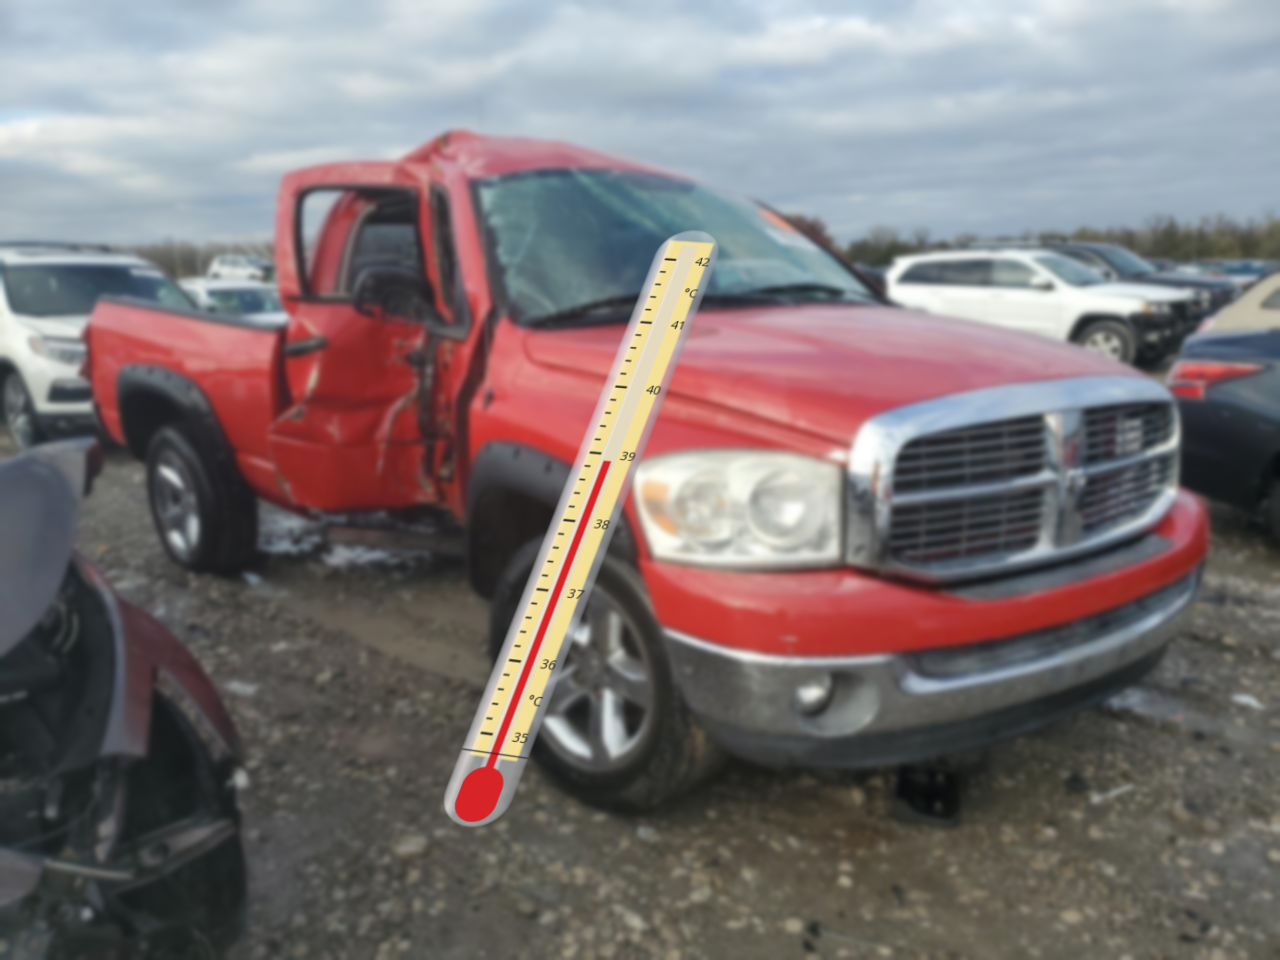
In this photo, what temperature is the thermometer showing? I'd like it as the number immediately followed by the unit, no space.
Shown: 38.9°C
